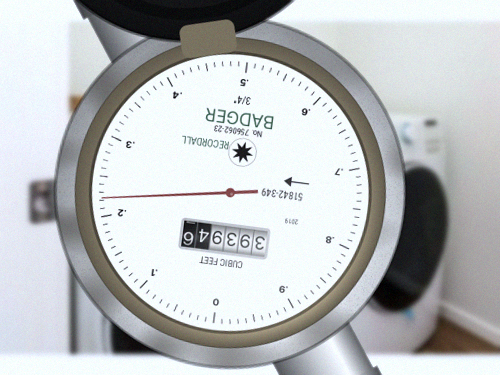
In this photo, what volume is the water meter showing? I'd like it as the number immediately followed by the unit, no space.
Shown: 393946.22ft³
